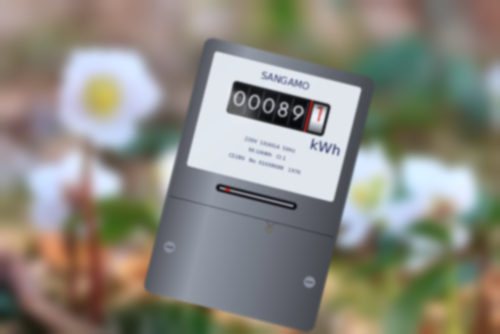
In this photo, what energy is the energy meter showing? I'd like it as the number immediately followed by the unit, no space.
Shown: 89.1kWh
